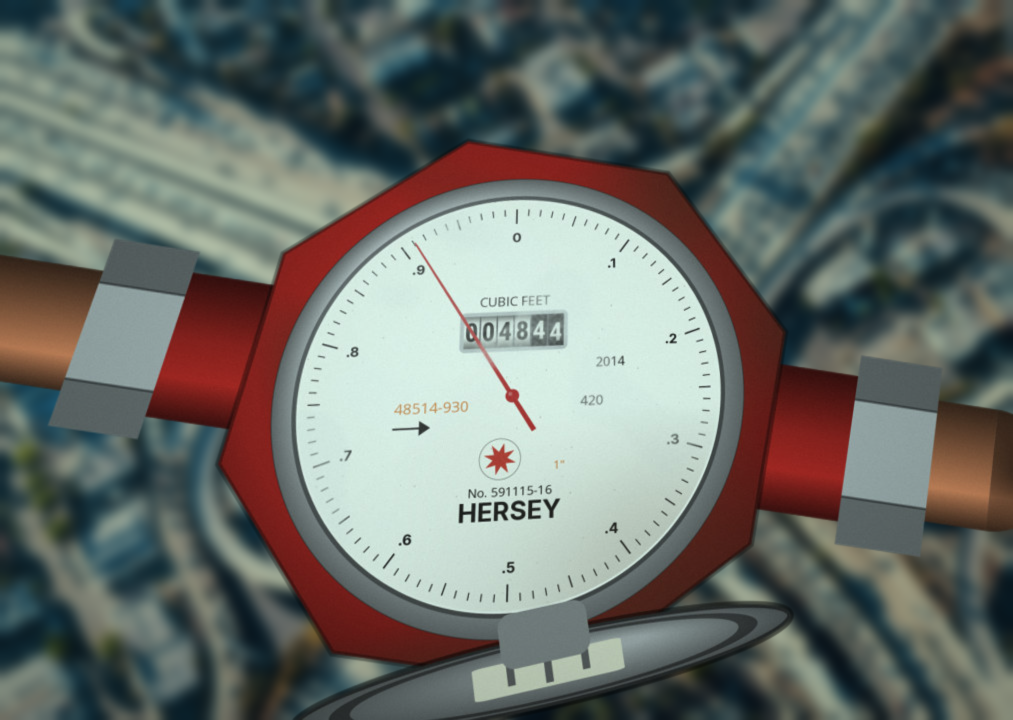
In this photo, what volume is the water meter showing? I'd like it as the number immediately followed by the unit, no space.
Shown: 4843.91ft³
